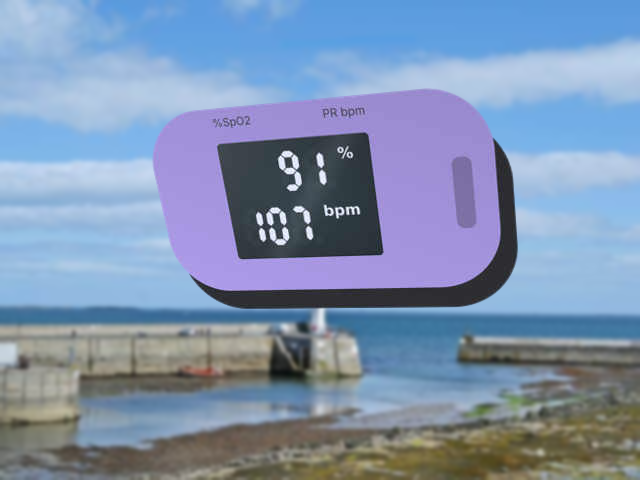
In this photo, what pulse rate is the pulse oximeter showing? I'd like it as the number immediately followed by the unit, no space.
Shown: 107bpm
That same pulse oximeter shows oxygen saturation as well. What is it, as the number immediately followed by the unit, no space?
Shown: 91%
